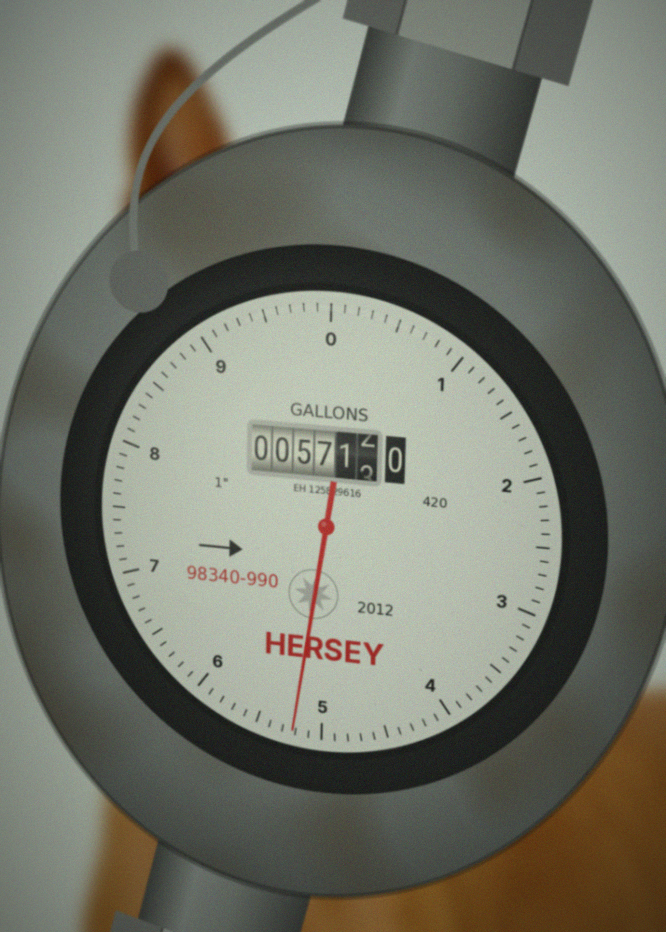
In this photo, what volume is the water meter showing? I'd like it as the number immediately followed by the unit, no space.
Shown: 57125.2gal
